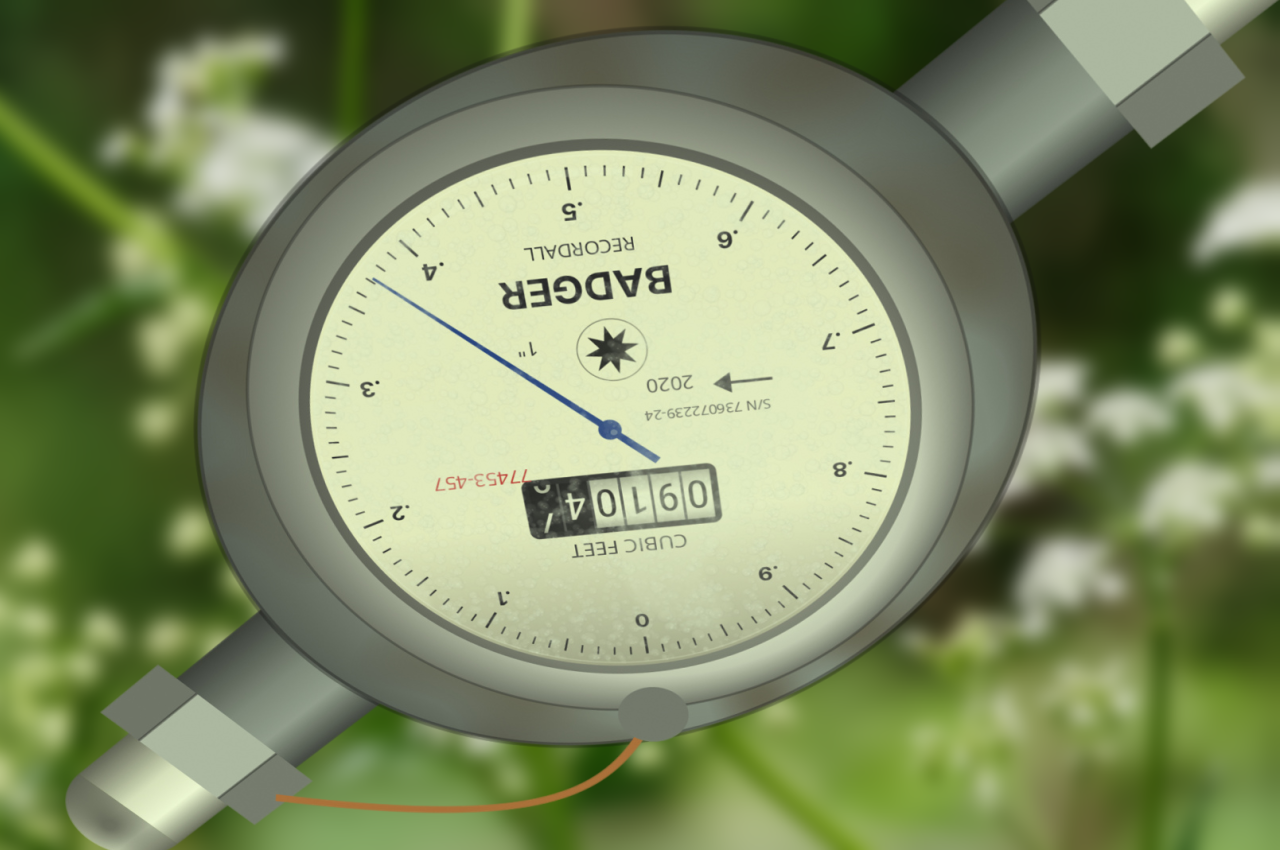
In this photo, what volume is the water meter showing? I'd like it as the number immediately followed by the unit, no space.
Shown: 91047.37ft³
